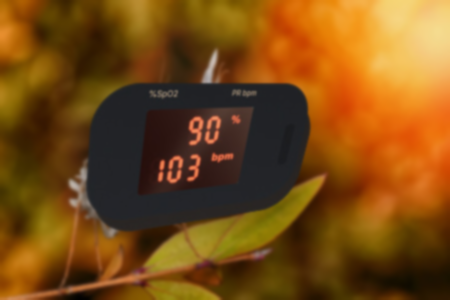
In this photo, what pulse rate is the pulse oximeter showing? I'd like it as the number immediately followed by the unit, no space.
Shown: 103bpm
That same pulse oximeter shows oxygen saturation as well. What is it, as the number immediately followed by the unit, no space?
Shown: 90%
